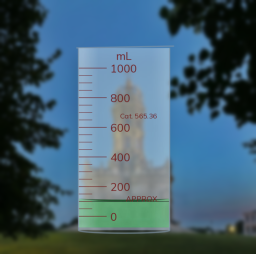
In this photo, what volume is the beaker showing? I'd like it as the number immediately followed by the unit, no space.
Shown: 100mL
